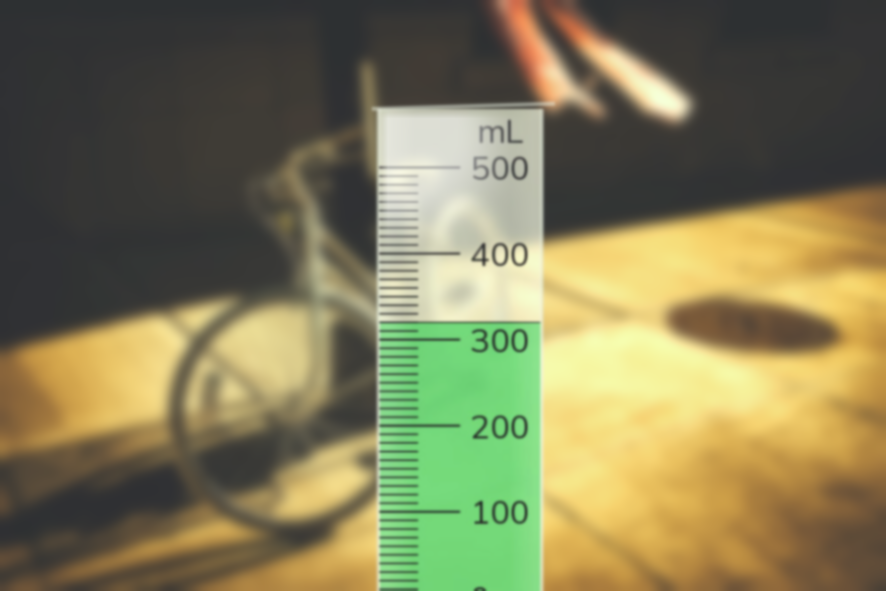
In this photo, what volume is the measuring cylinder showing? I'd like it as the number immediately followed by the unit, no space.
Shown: 320mL
